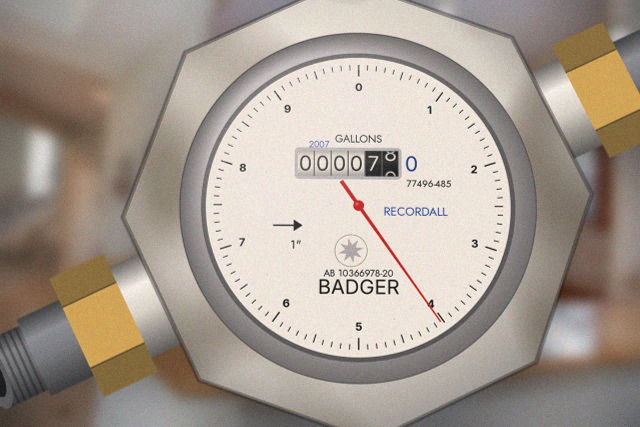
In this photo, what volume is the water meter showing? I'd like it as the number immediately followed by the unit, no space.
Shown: 784.0gal
